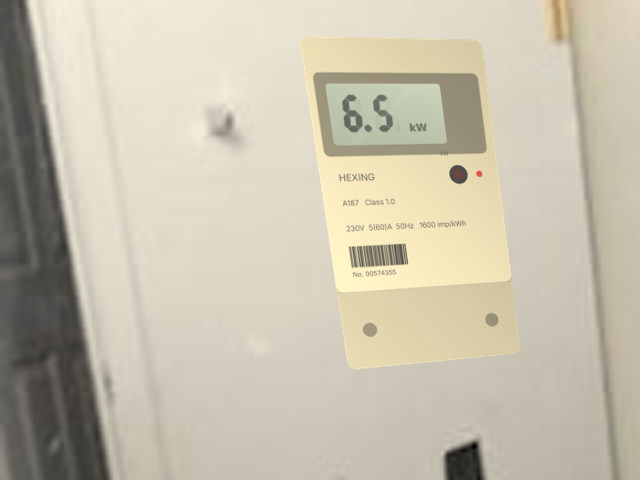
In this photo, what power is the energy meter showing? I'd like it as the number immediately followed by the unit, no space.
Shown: 6.5kW
